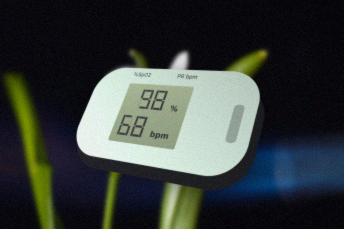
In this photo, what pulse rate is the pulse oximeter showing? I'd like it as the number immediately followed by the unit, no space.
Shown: 68bpm
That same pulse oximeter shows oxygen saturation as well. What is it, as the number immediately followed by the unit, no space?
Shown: 98%
